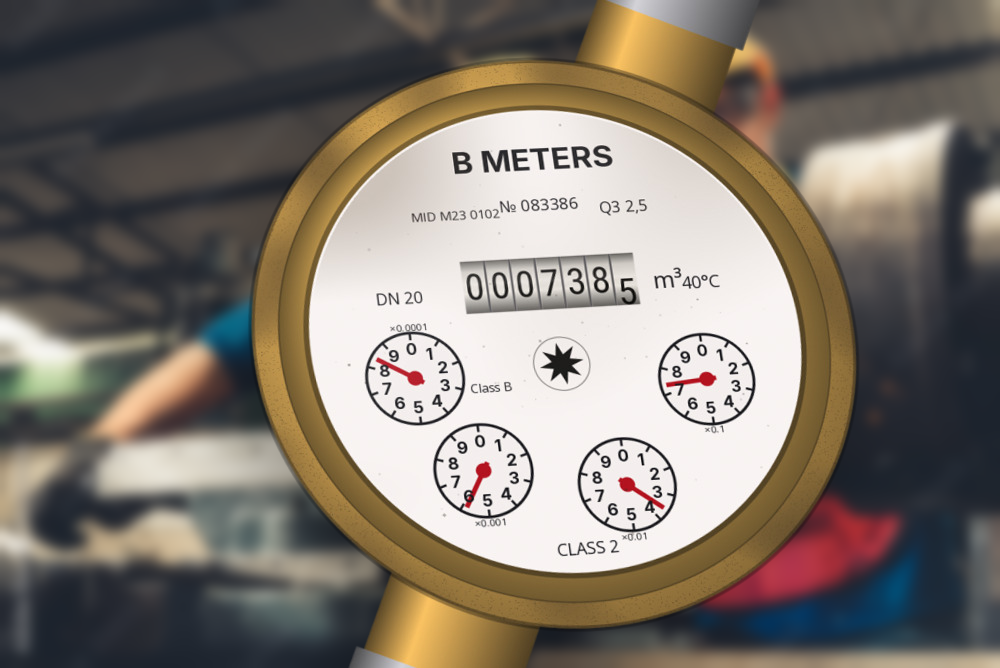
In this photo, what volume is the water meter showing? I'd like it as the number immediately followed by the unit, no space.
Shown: 7384.7358m³
